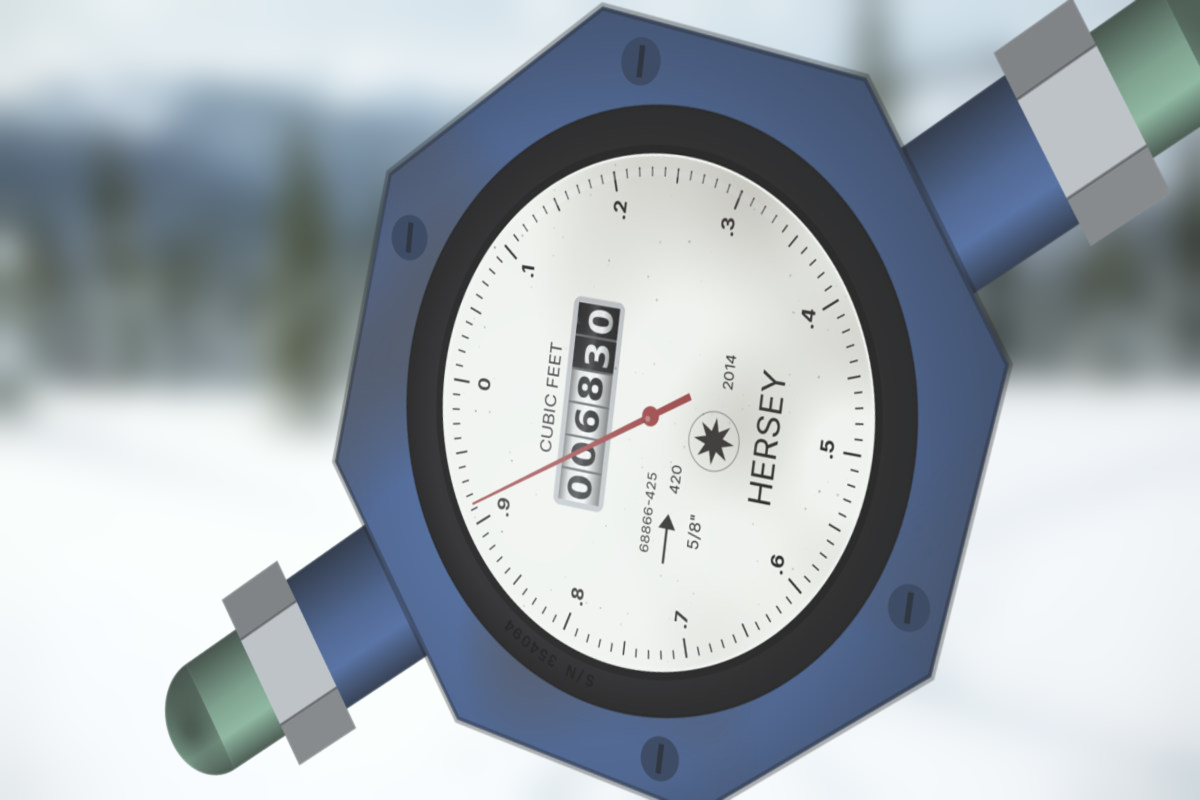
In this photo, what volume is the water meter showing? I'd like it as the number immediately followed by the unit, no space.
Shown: 6829.91ft³
